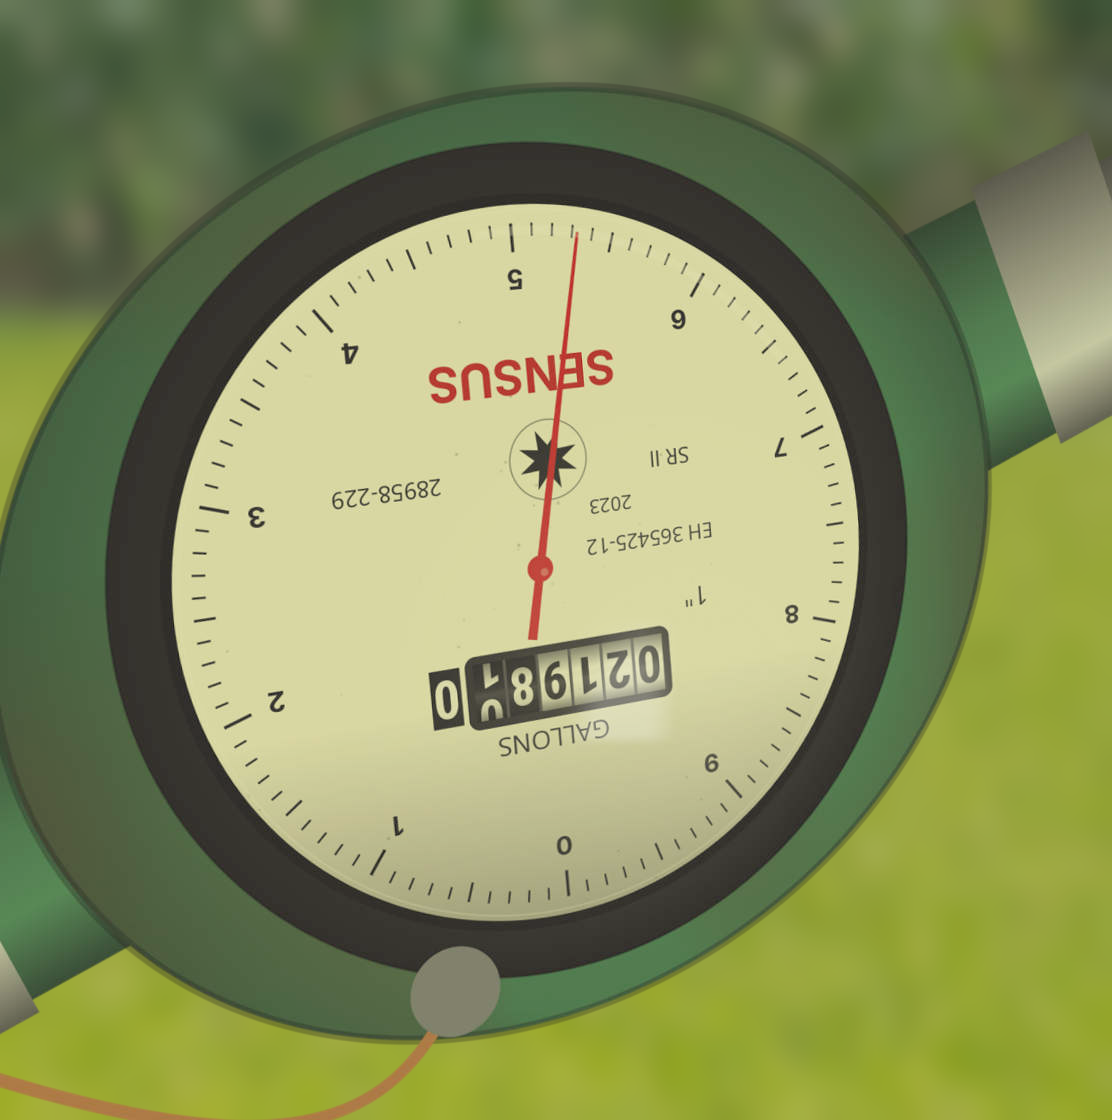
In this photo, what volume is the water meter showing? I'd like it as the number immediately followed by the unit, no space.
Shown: 219805.3gal
